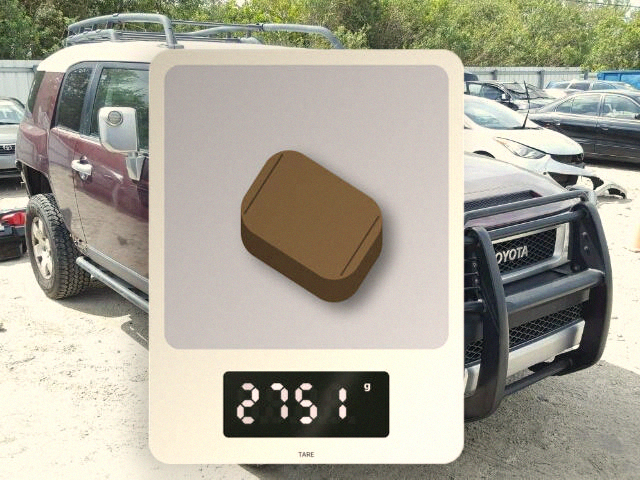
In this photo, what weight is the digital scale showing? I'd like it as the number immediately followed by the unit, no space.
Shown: 2751g
